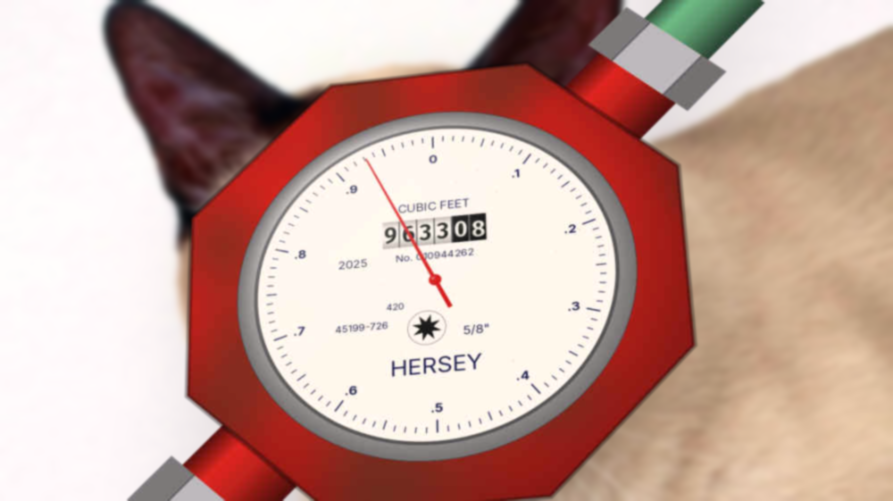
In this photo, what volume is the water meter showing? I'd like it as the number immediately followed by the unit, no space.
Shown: 963307.93ft³
